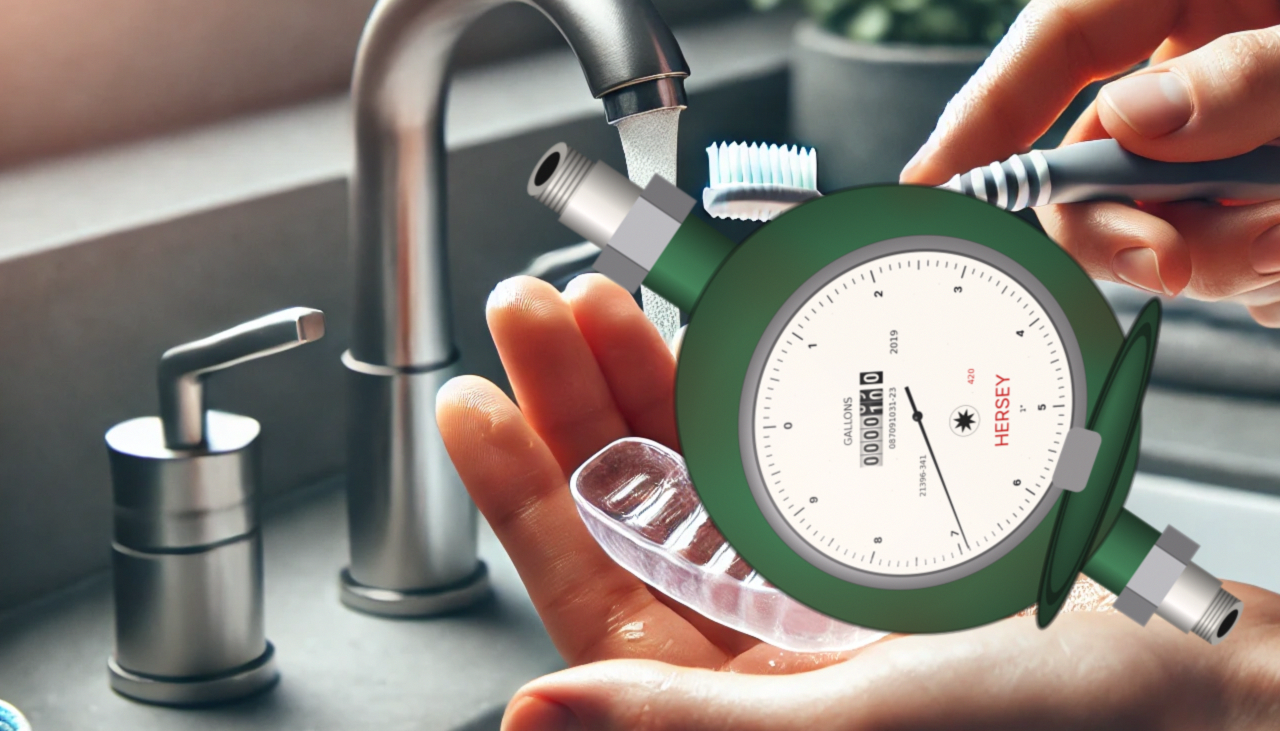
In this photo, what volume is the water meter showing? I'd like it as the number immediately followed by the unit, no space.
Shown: 96.9gal
